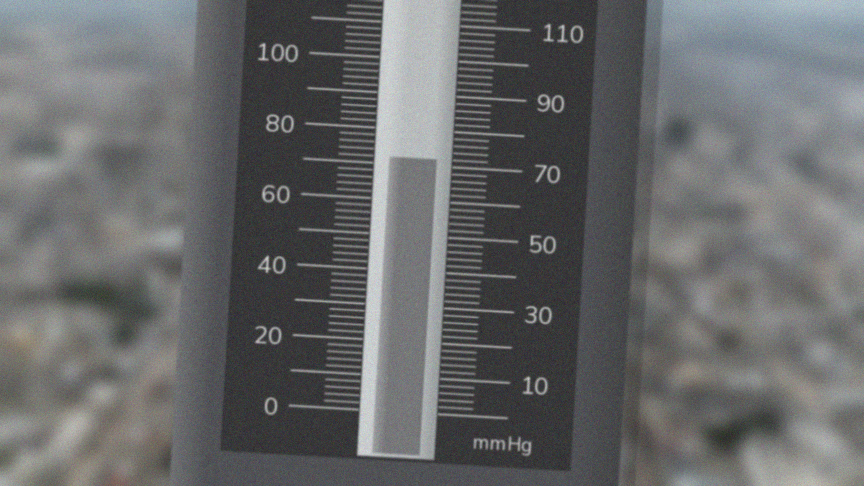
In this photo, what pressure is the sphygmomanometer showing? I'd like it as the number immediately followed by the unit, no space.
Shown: 72mmHg
